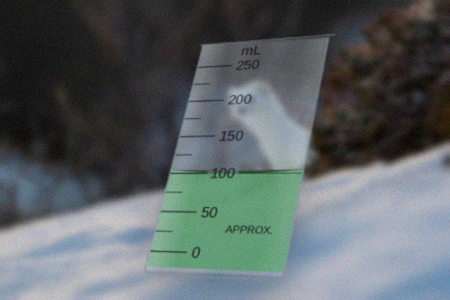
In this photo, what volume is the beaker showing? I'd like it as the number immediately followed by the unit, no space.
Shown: 100mL
